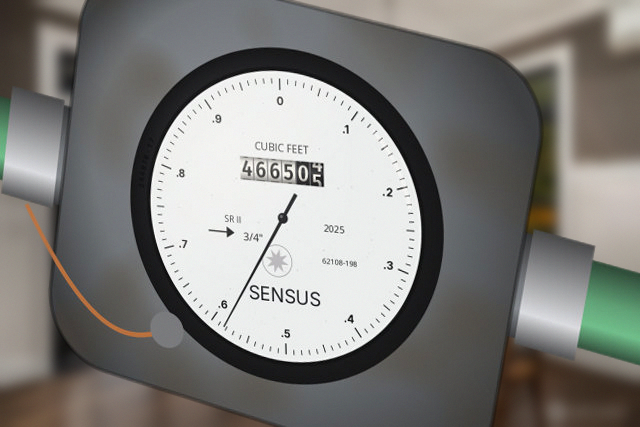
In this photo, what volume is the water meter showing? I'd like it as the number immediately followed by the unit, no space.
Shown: 466504.58ft³
